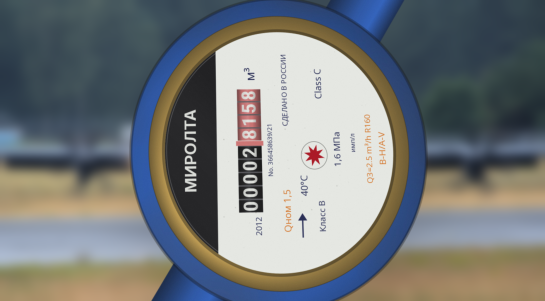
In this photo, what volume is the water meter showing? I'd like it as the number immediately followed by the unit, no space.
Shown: 2.8158m³
